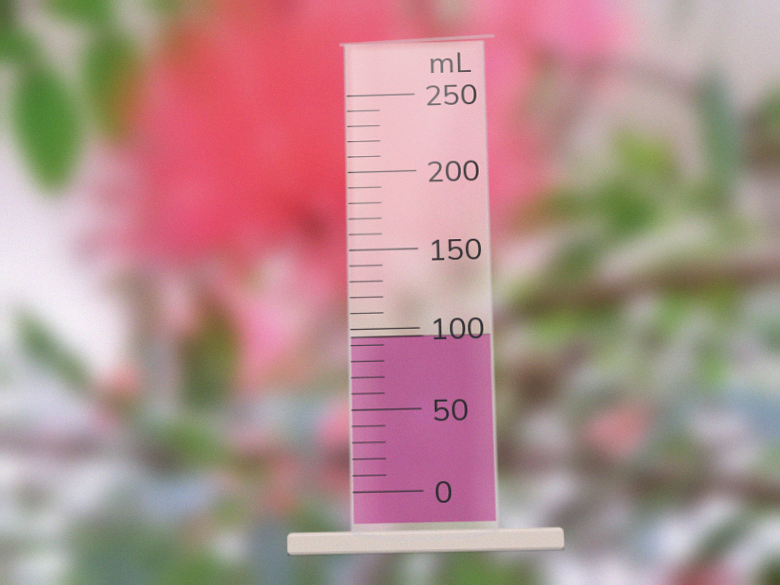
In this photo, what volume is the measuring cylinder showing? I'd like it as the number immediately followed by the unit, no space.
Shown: 95mL
